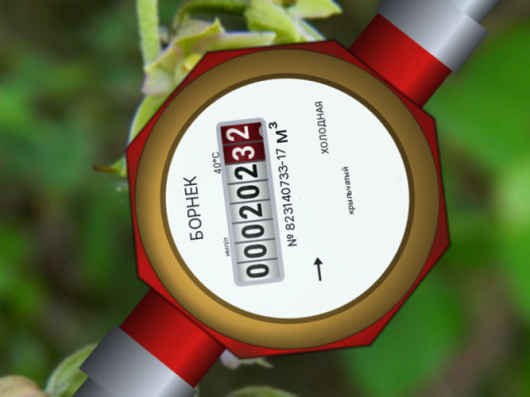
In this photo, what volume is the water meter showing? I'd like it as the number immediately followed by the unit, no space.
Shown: 202.32m³
